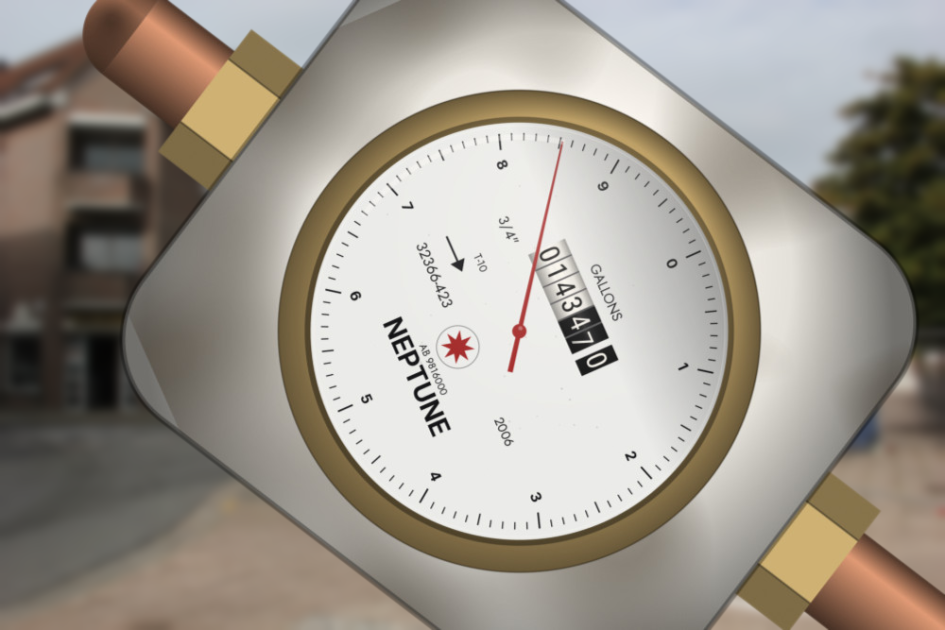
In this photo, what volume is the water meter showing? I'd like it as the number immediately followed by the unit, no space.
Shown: 143468.5gal
